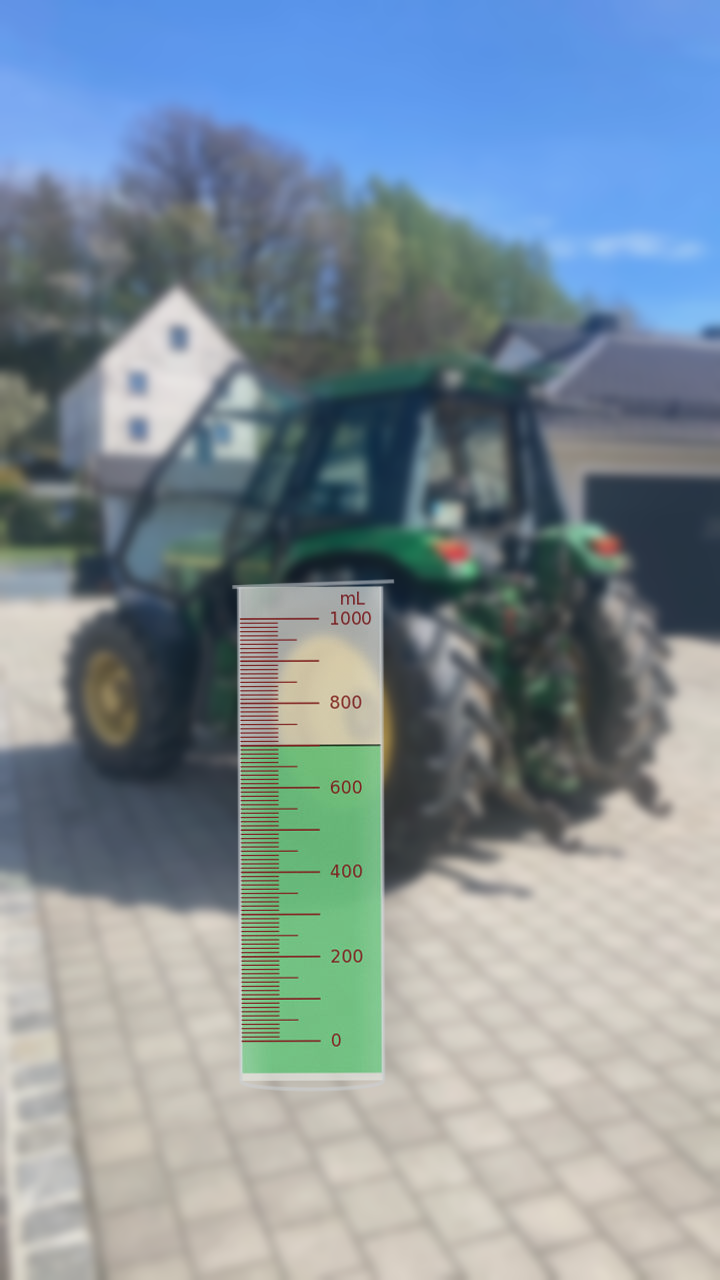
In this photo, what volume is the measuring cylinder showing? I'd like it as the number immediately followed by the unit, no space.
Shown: 700mL
